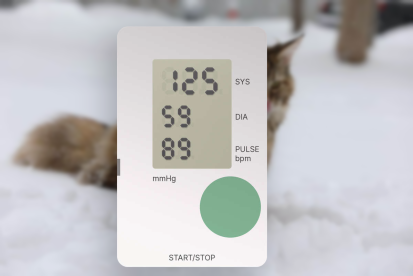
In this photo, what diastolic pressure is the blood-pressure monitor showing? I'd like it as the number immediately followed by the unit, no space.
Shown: 59mmHg
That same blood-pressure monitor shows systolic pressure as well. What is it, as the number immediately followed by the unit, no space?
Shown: 125mmHg
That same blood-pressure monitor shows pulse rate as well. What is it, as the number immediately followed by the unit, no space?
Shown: 89bpm
